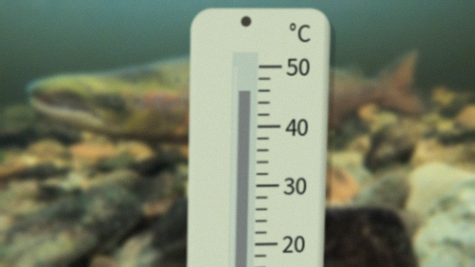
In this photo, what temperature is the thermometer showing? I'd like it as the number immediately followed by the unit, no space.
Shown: 46°C
